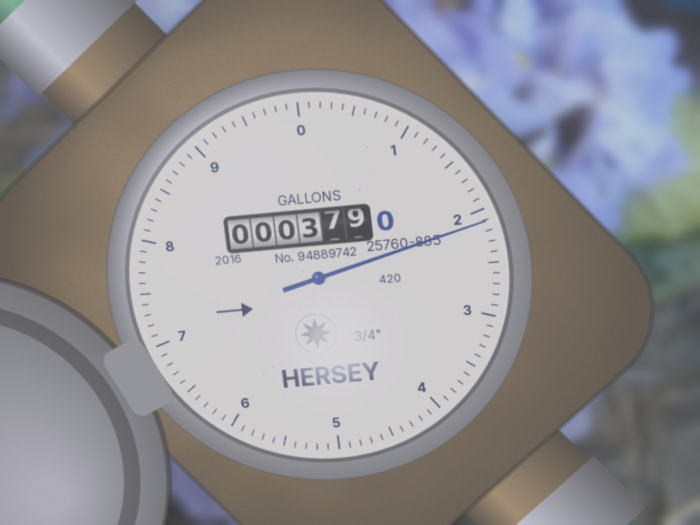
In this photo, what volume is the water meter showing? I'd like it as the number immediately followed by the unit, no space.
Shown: 3792.1gal
